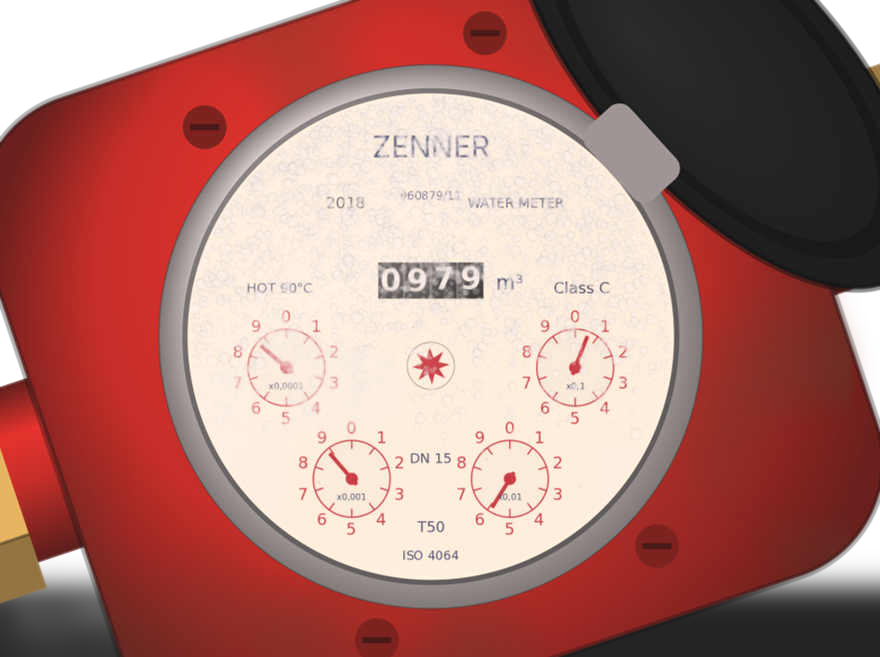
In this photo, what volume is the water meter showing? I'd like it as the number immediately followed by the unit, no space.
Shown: 979.0588m³
